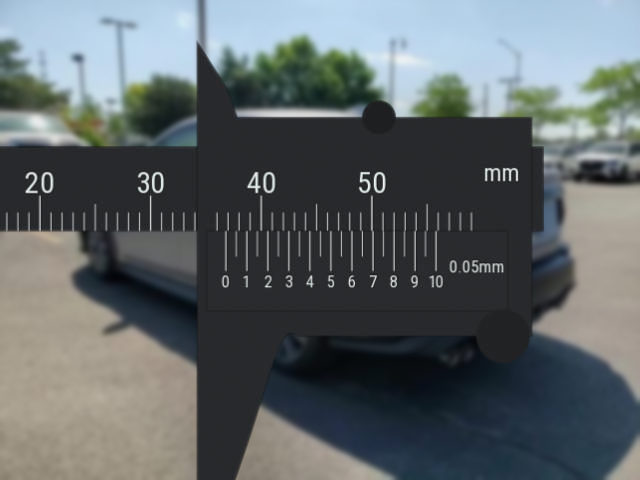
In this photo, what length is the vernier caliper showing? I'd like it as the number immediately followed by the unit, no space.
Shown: 36.8mm
